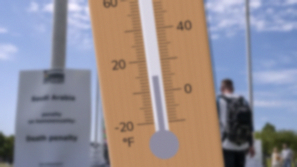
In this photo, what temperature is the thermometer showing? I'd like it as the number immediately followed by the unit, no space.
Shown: 10°F
